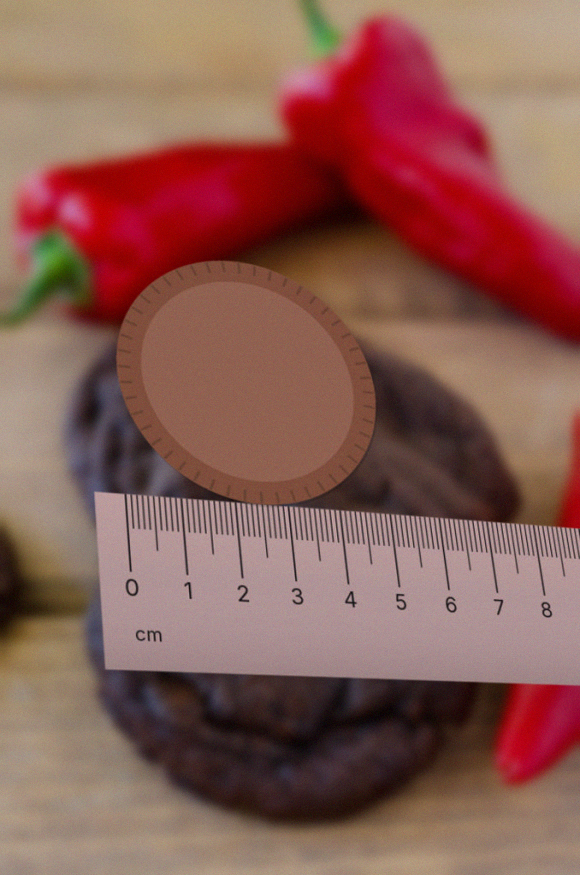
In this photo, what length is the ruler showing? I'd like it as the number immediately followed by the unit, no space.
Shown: 5cm
